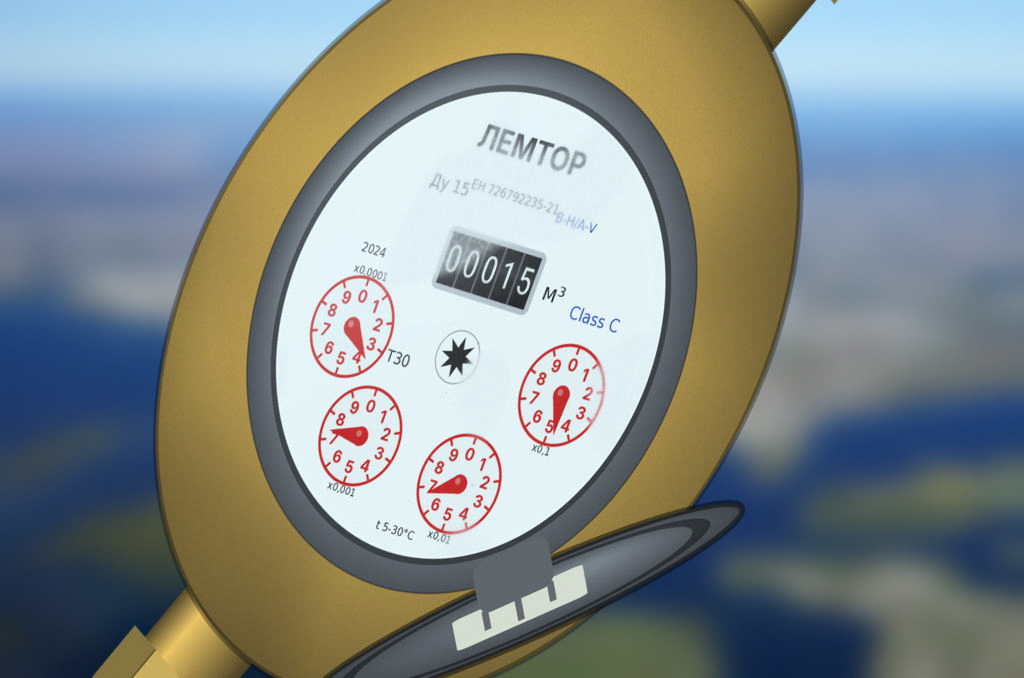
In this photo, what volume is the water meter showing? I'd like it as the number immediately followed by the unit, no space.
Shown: 15.4673m³
